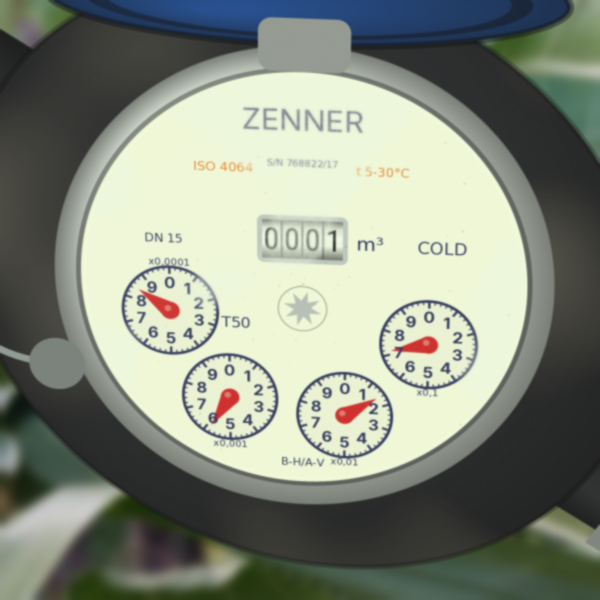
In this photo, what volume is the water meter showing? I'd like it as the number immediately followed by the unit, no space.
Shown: 1.7158m³
